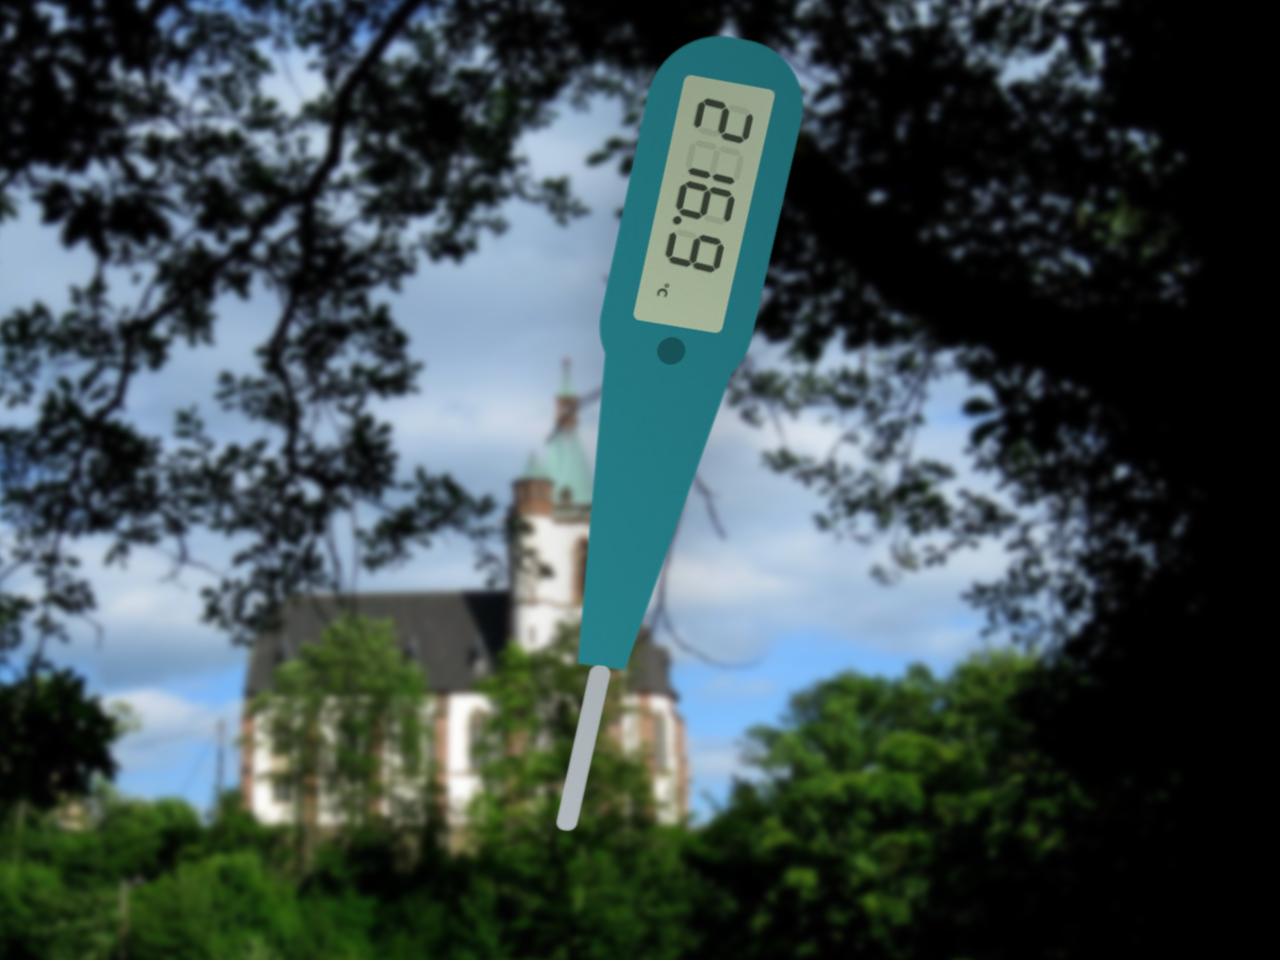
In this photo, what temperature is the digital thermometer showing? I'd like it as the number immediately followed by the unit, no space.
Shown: 216.9°C
